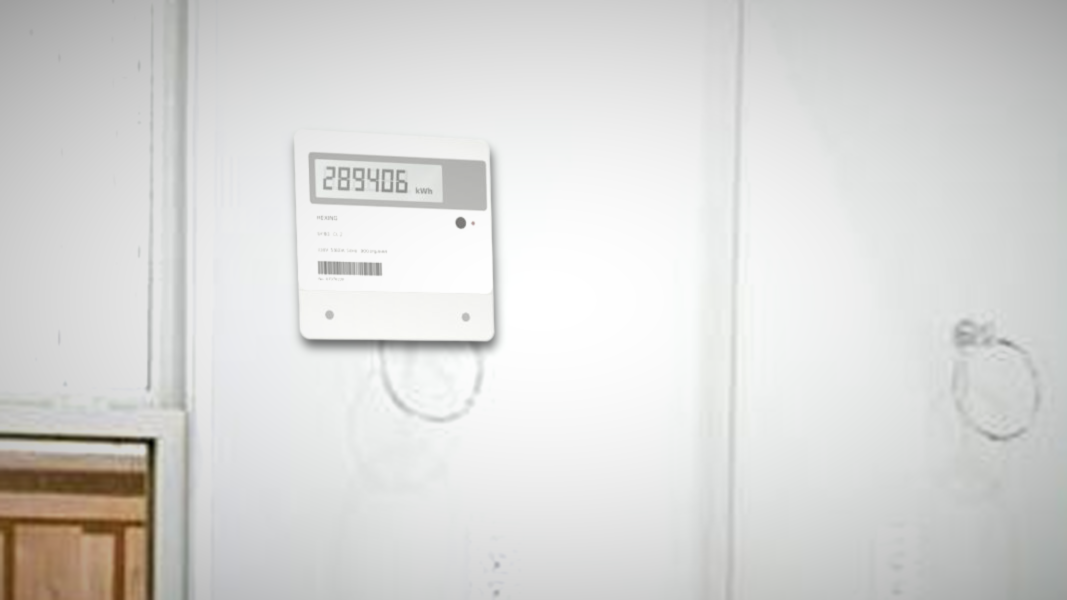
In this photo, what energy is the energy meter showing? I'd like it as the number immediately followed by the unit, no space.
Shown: 289406kWh
